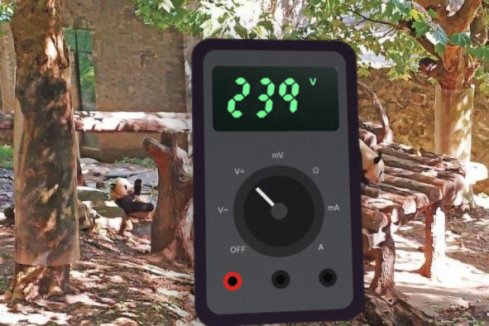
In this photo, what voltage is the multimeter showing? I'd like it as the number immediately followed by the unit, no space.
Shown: 239V
